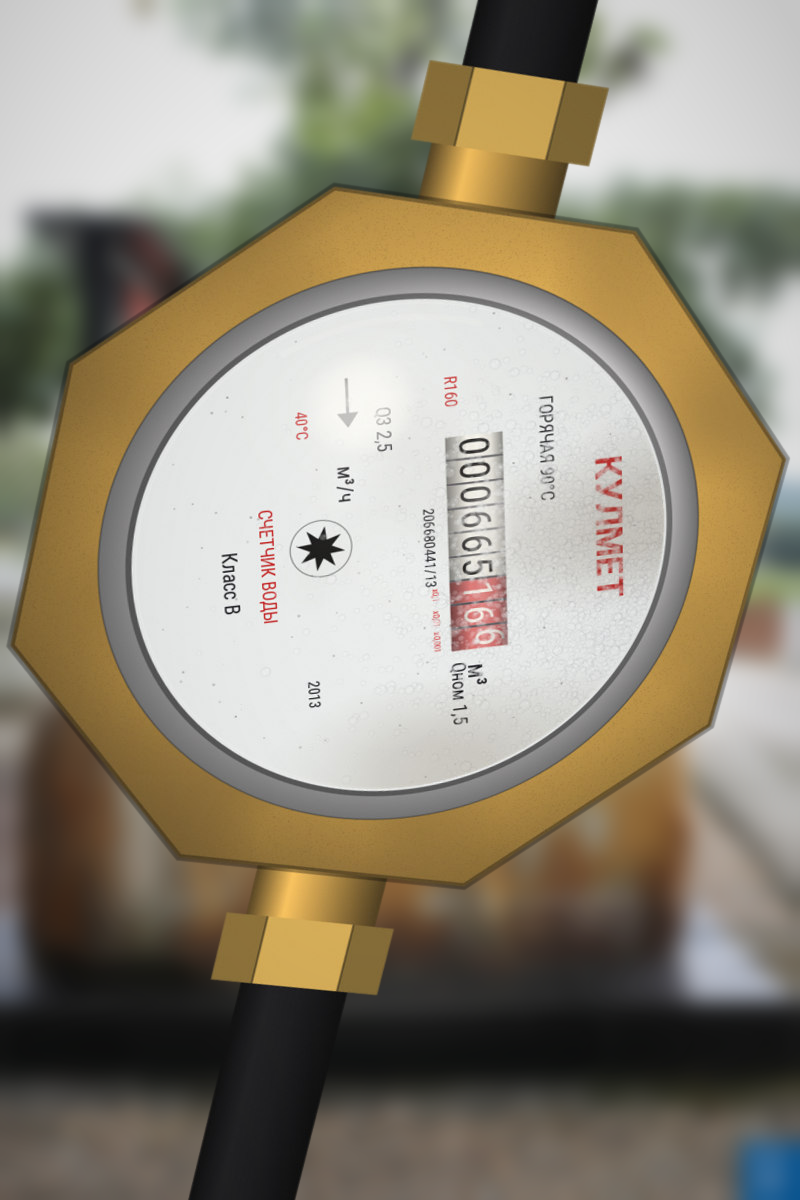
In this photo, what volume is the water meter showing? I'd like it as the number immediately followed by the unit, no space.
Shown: 665.166m³
